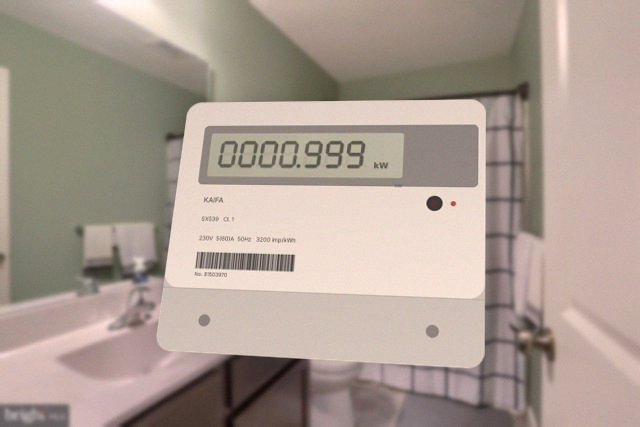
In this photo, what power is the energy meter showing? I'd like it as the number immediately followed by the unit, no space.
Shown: 0.999kW
